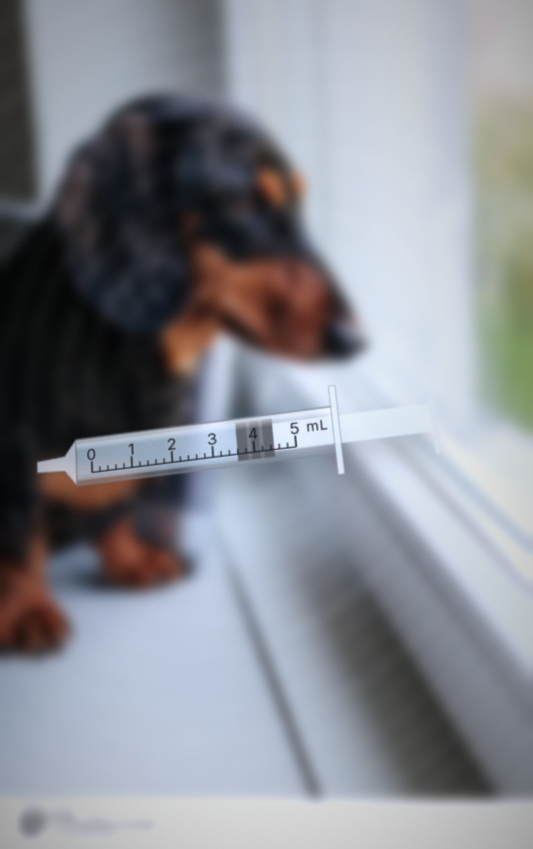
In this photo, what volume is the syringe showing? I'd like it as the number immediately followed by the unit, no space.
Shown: 3.6mL
